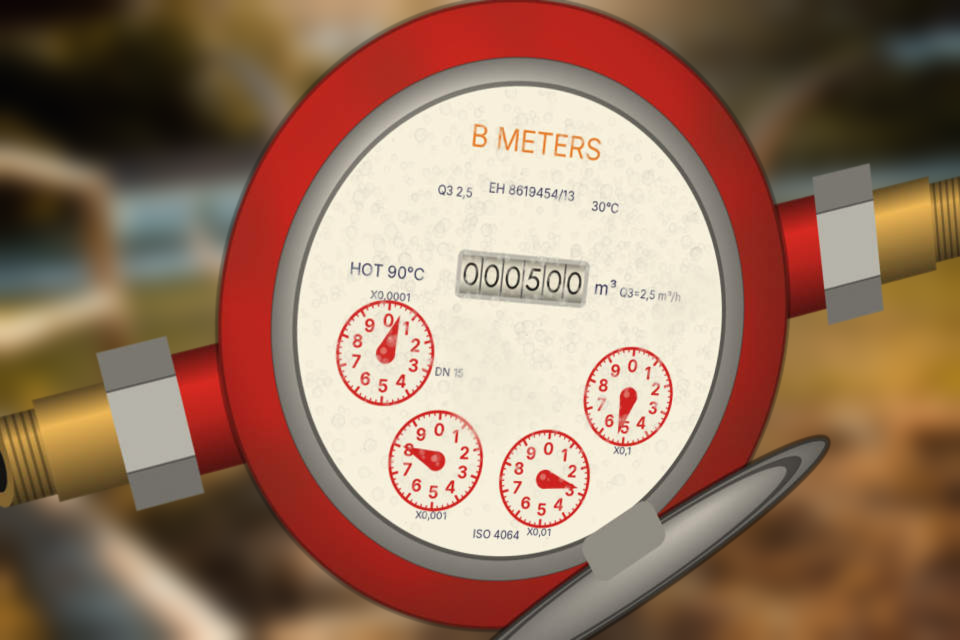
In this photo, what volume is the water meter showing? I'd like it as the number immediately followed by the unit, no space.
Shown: 500.5280m³
